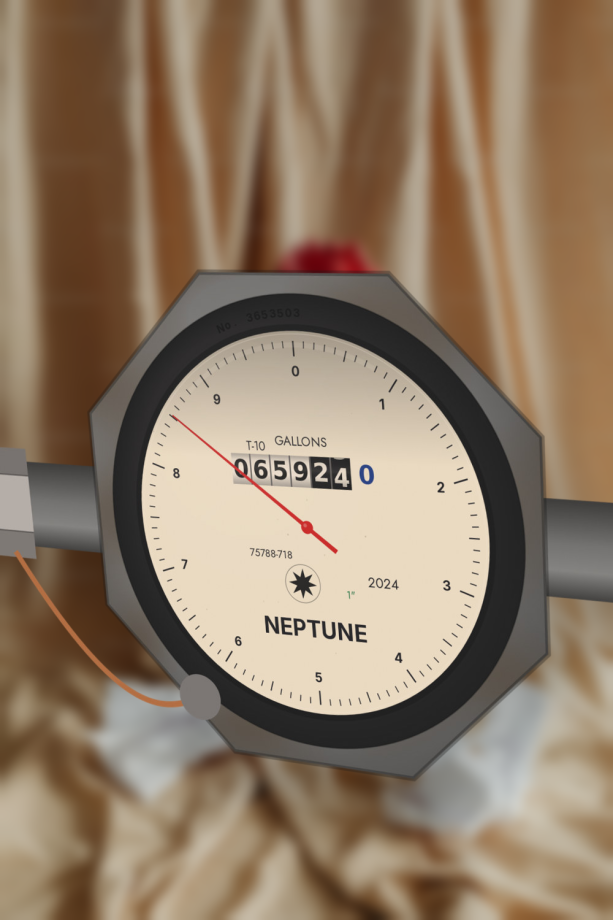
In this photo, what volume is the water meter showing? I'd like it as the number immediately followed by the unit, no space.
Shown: 659238.5gal
